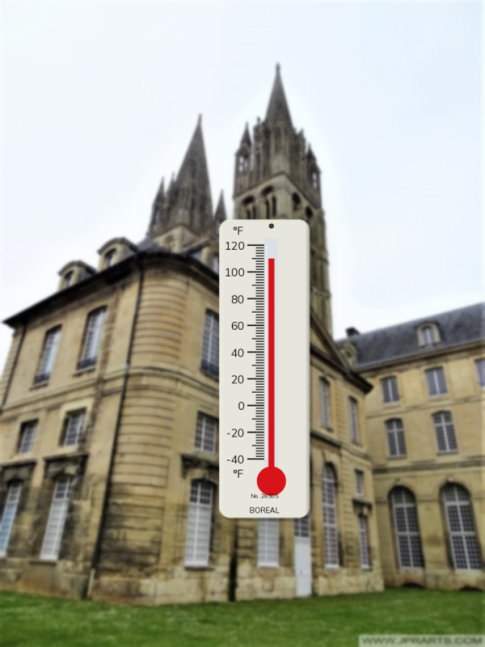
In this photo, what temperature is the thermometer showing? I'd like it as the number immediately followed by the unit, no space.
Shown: 110°F
